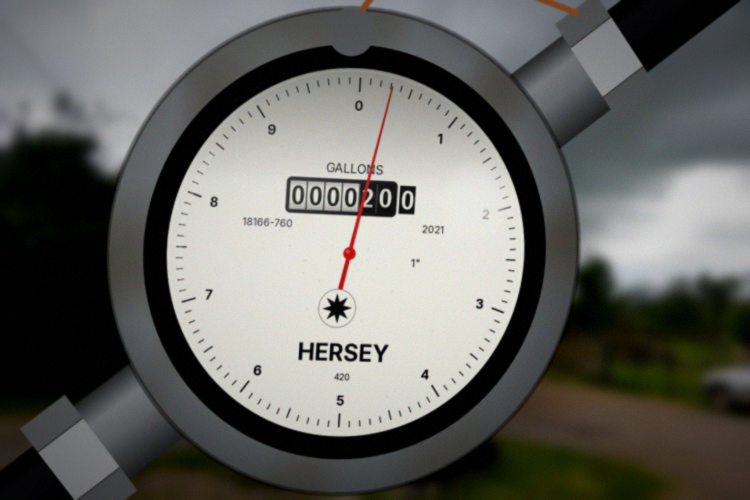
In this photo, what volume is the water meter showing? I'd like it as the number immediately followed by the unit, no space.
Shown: 200.3gal
